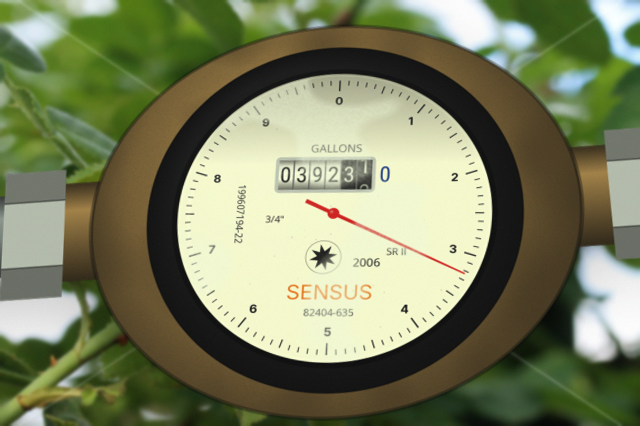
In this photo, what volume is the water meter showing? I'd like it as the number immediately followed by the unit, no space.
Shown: 392313.2gal
